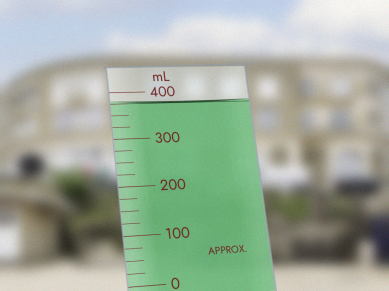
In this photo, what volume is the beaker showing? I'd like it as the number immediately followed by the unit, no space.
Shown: 375mL
